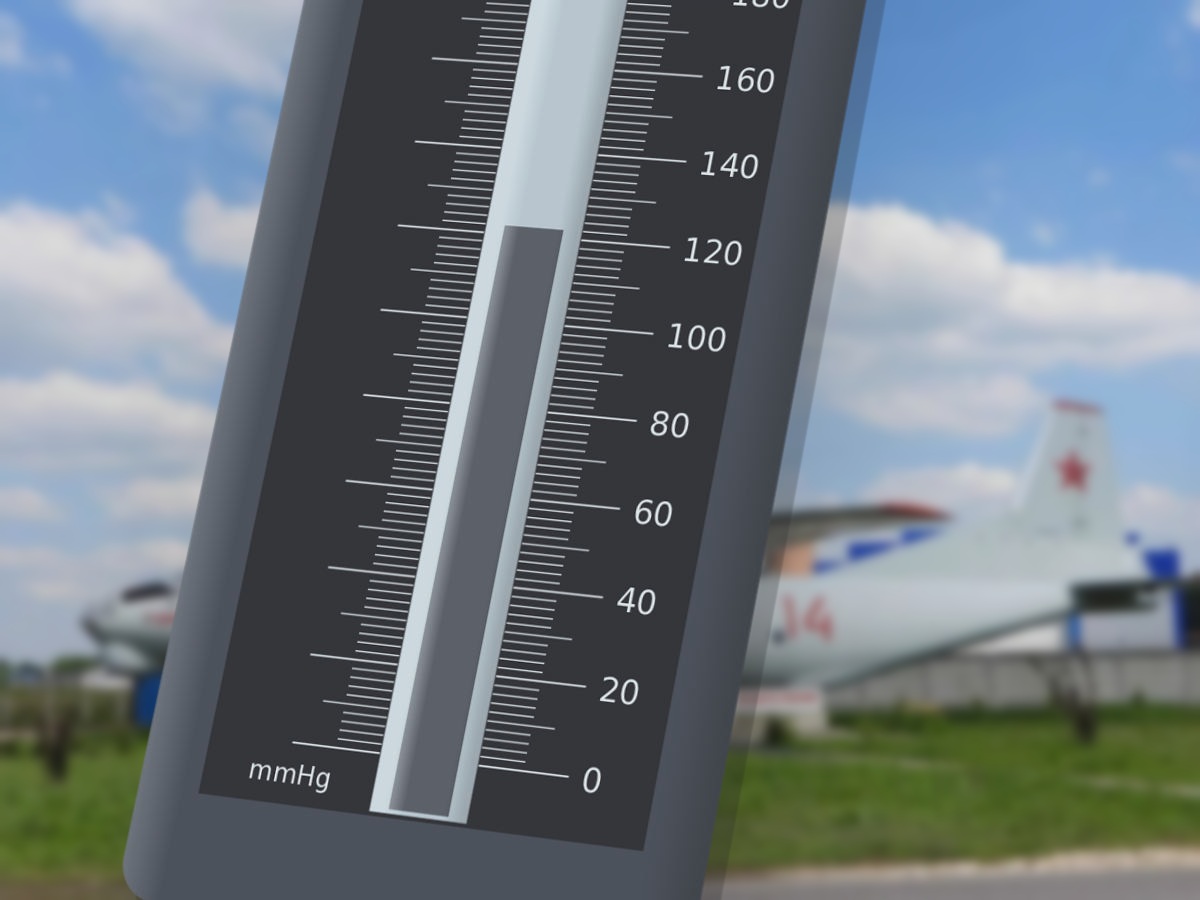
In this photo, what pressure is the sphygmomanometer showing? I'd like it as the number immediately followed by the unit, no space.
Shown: 122mmHg
